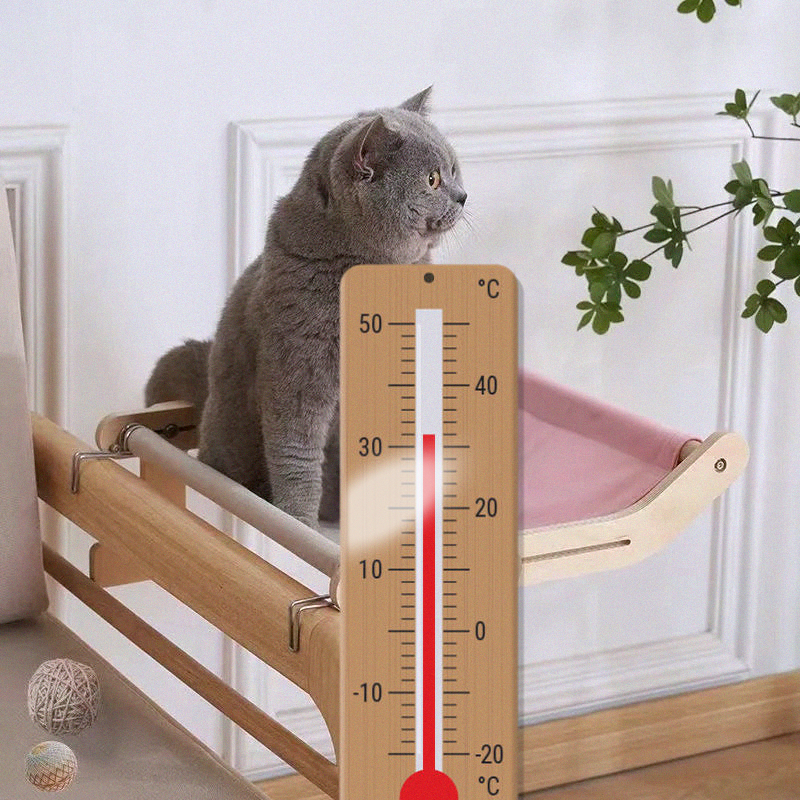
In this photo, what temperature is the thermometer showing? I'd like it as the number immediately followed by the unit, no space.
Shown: 32°C
